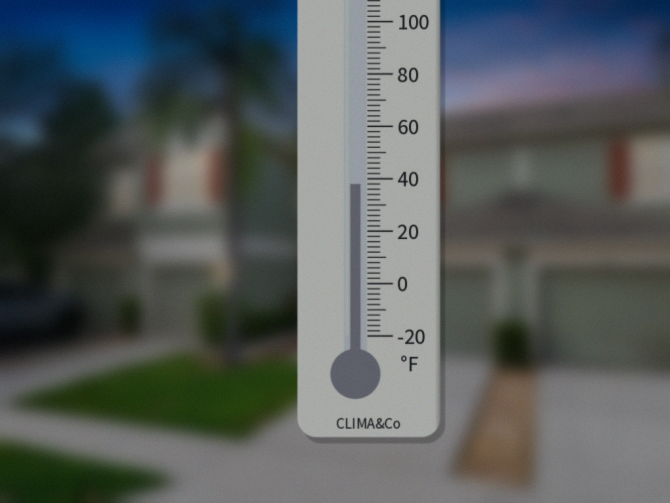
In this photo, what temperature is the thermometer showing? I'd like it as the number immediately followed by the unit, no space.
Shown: 38°F
